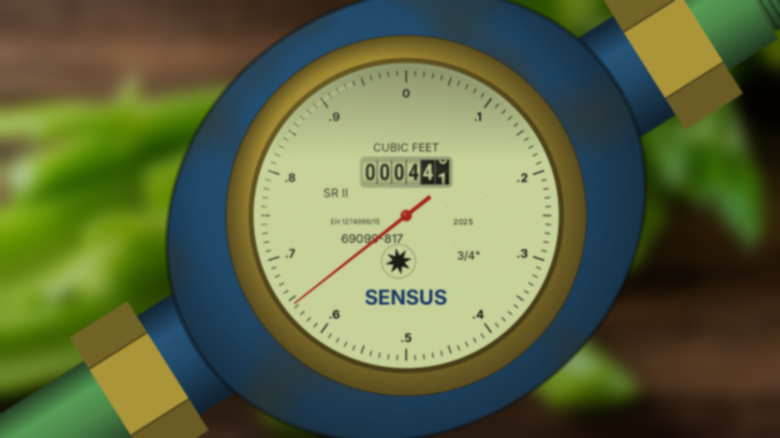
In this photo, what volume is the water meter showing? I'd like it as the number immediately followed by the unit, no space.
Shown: 440.64ft³
